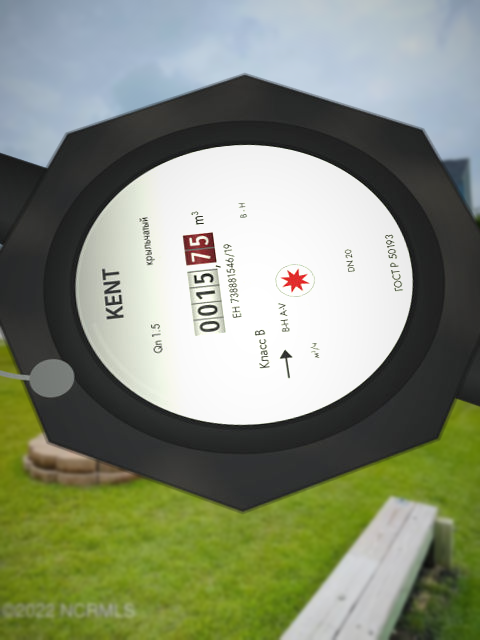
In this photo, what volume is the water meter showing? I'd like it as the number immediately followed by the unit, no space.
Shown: 15.75m³
